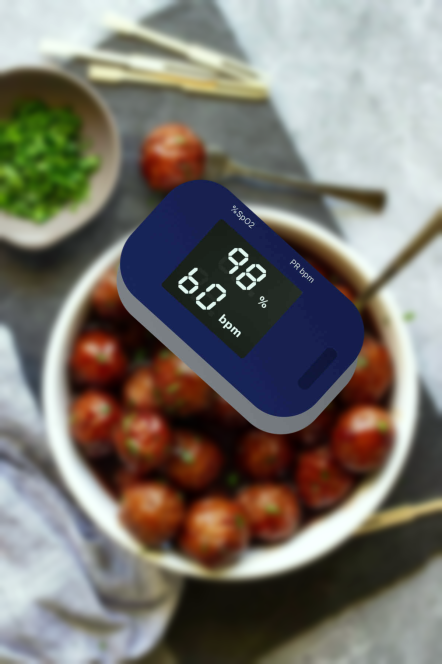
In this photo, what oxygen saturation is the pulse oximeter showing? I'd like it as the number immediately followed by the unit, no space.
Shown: 98%
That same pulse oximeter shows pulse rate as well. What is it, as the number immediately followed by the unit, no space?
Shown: 60bpm
